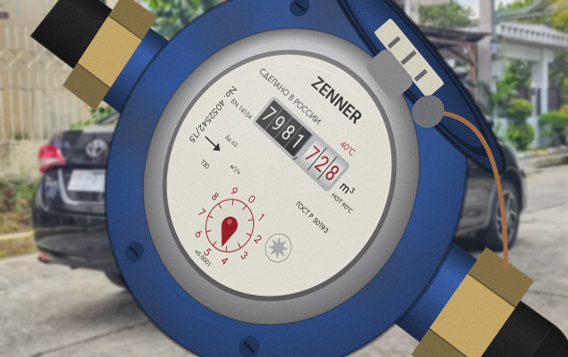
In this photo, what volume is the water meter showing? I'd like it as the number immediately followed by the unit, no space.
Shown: 7981.7284m³
